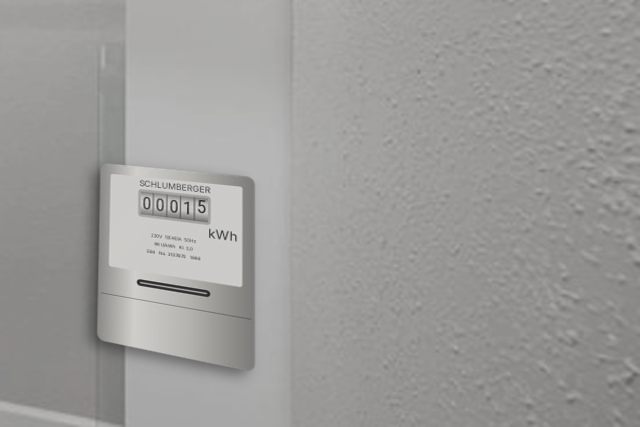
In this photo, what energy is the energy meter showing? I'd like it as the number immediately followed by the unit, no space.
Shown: 15kWh
